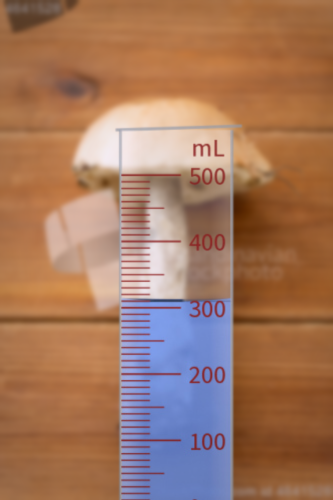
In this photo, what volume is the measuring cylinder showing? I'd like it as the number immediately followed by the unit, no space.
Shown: 310mL
